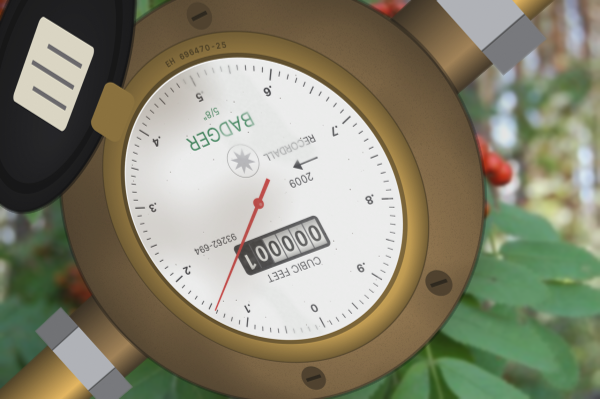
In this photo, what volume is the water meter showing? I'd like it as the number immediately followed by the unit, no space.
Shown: 1.14ft³
